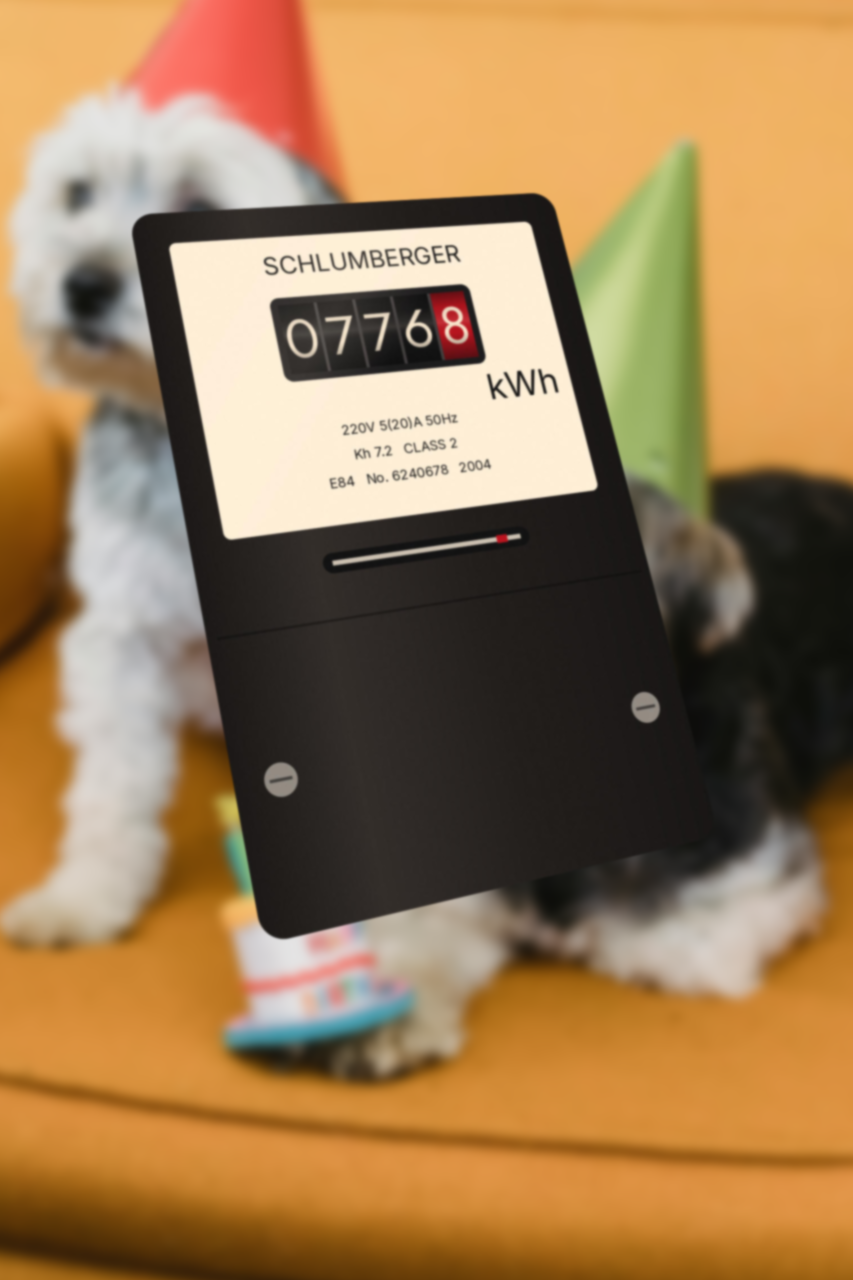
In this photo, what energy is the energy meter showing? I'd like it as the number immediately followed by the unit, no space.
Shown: 776.8kWh
